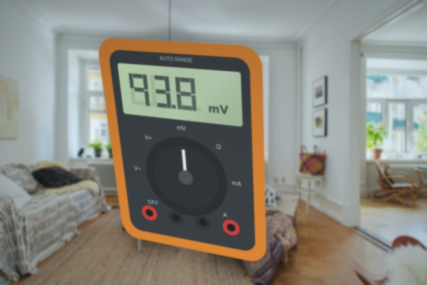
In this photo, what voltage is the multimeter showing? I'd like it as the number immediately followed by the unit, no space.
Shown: 93.8mV
